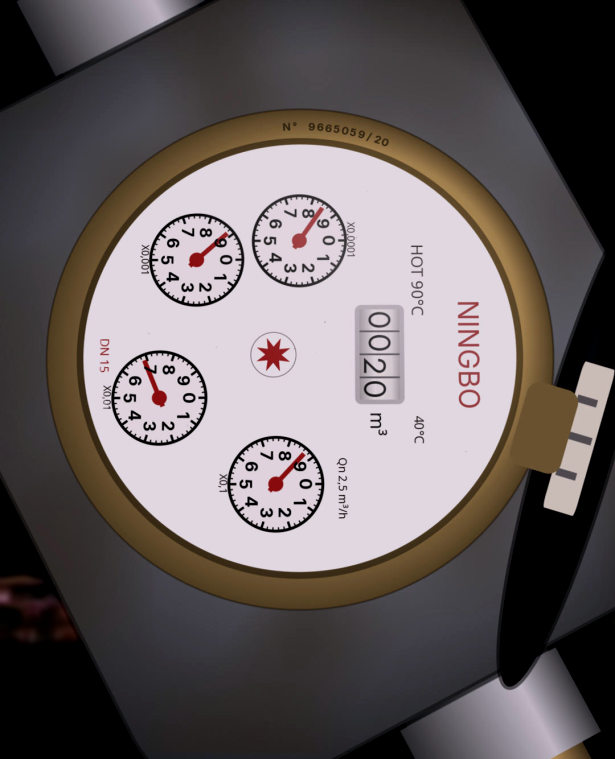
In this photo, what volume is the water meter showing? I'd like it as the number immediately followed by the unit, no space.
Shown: 19.8688m³
